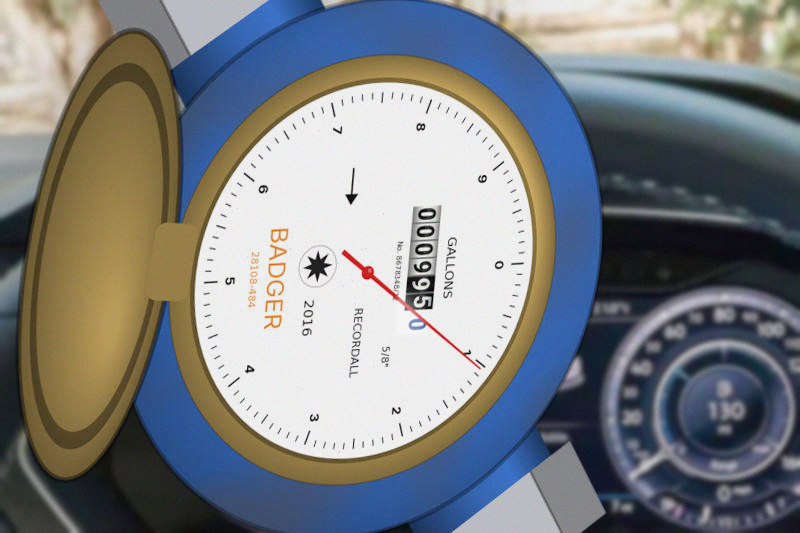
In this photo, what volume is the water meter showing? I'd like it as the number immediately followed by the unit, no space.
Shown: 9951.0gal
